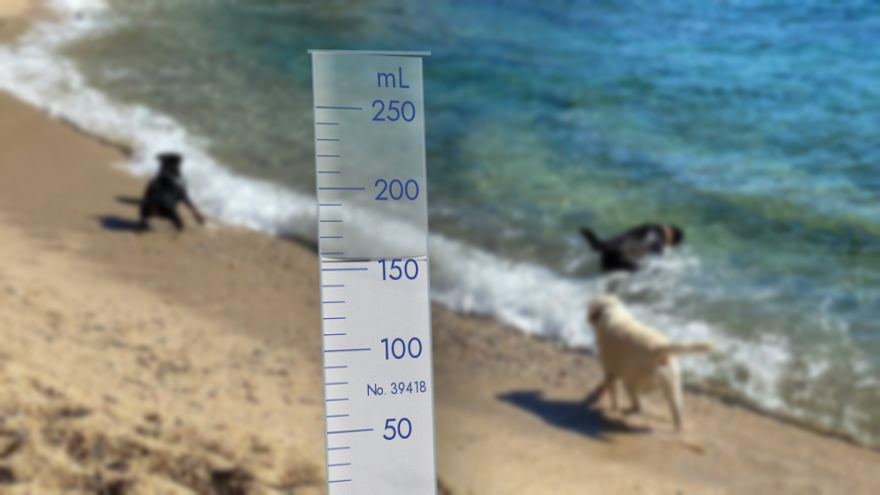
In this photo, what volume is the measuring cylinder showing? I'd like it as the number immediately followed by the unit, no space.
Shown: 155mL
